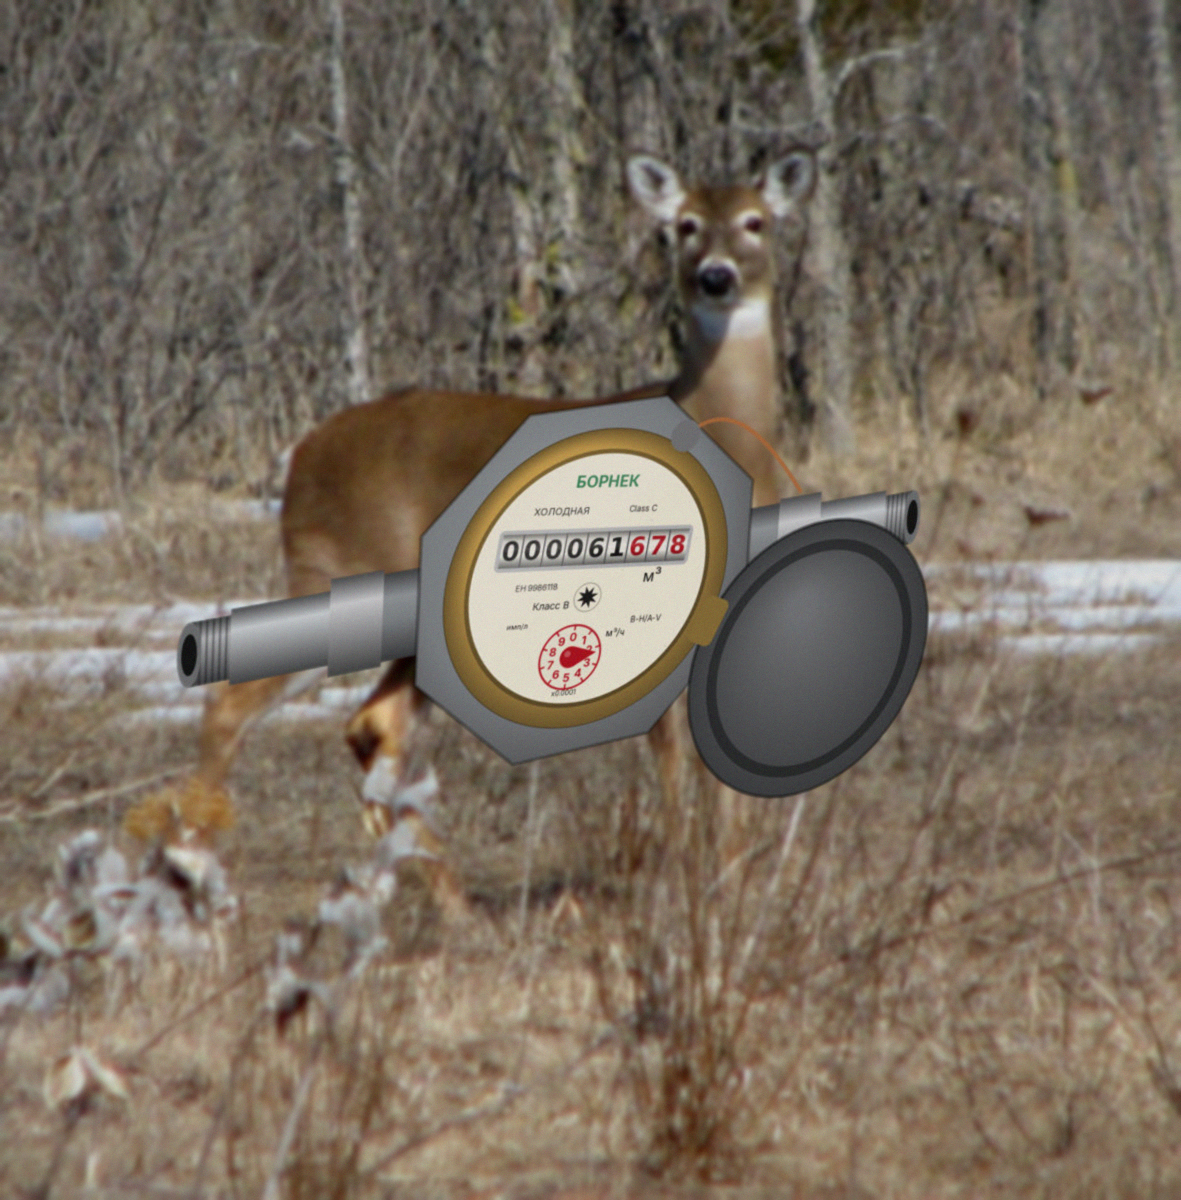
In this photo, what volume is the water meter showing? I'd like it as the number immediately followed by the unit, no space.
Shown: 61.6782m³
